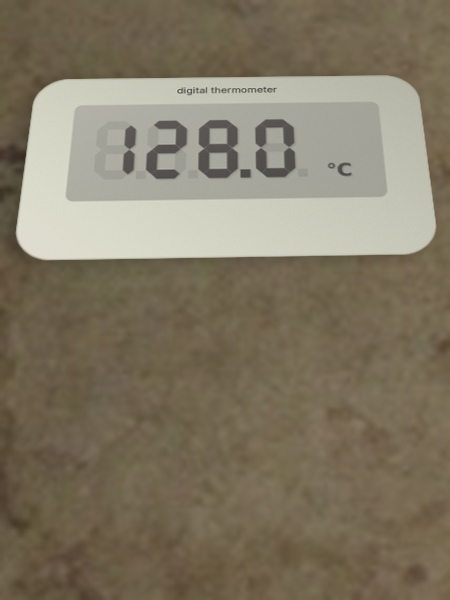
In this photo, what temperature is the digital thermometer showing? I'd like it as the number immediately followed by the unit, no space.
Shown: 128.0°C
